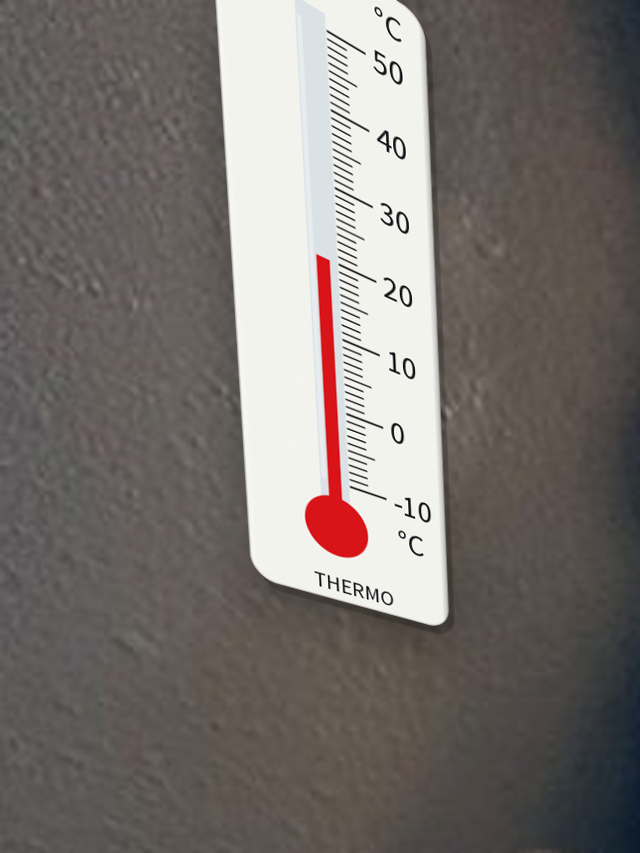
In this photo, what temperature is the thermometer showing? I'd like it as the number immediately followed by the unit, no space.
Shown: 20°C
